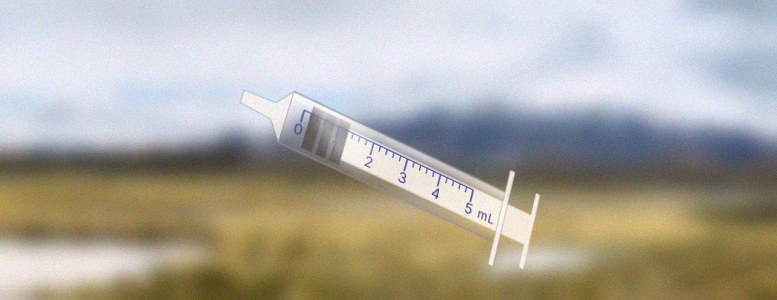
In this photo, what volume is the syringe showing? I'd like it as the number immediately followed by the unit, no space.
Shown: 0.2mL
